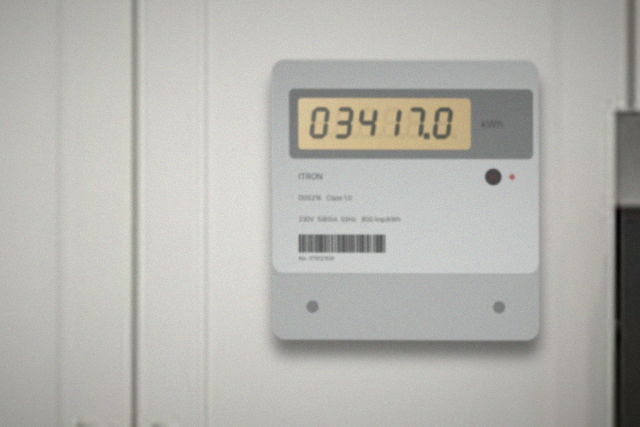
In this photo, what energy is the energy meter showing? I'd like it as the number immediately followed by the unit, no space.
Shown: 3417.0kWh
